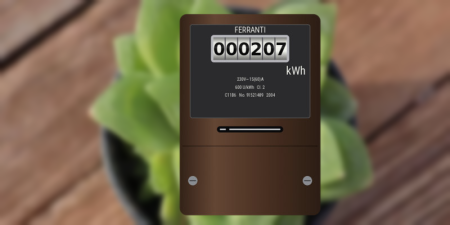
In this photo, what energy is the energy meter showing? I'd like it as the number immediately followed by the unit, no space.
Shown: 207kWh
